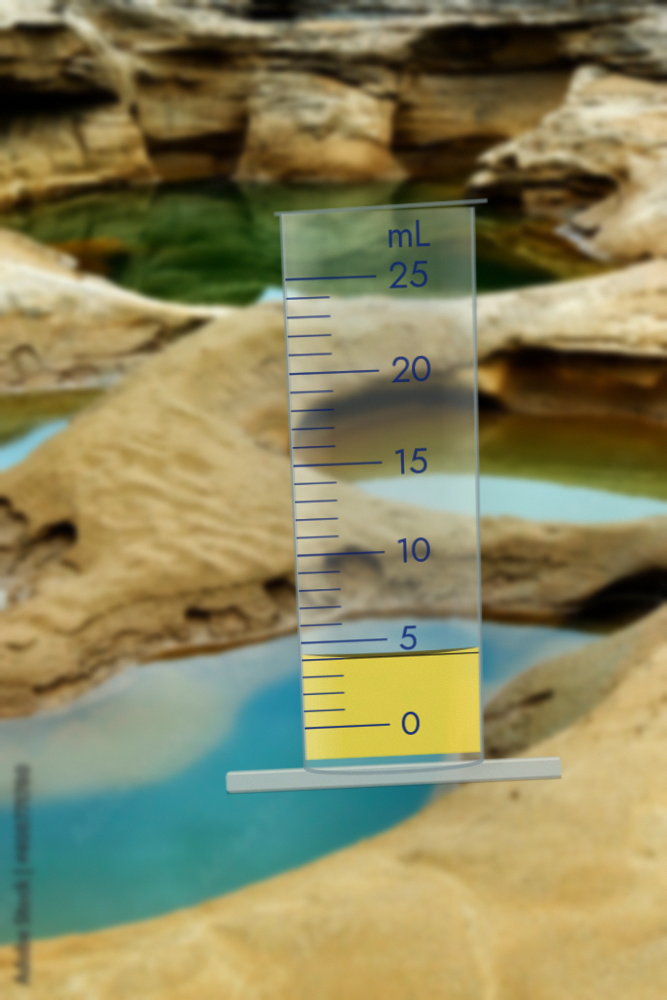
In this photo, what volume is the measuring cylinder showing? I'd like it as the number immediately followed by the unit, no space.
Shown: 4mL
